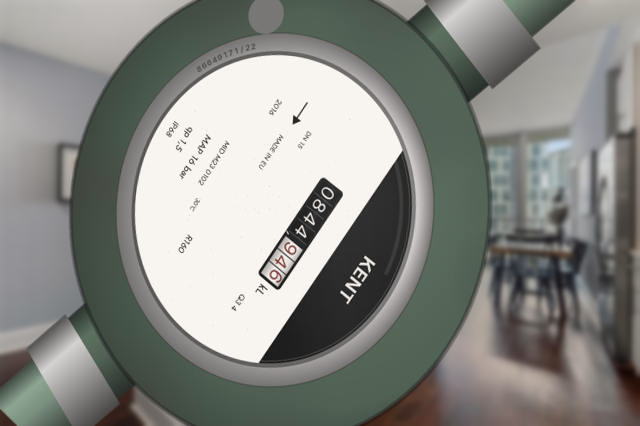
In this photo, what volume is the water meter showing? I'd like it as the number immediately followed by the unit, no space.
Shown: 844.946kL
